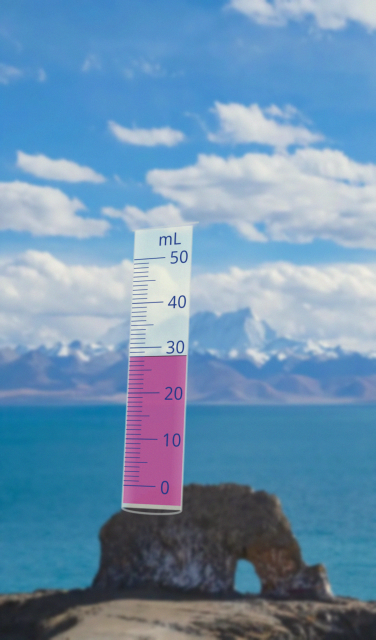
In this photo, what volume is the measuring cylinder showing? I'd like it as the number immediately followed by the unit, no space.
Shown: 28mL
